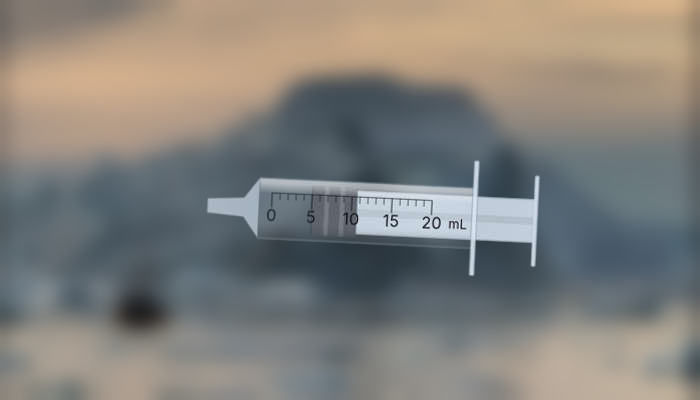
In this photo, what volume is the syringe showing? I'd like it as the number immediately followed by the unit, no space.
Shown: 5mL
